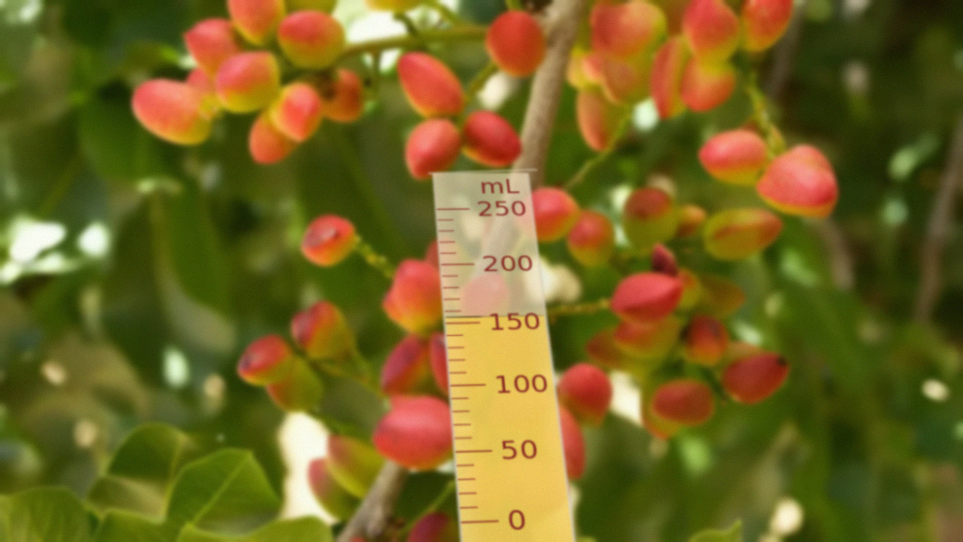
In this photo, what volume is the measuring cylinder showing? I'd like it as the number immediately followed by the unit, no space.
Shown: 155mL
